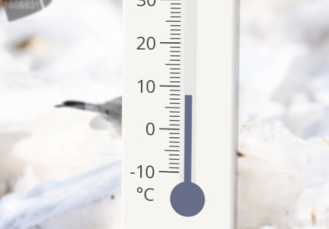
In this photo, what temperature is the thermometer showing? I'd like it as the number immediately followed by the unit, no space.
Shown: 8°C
